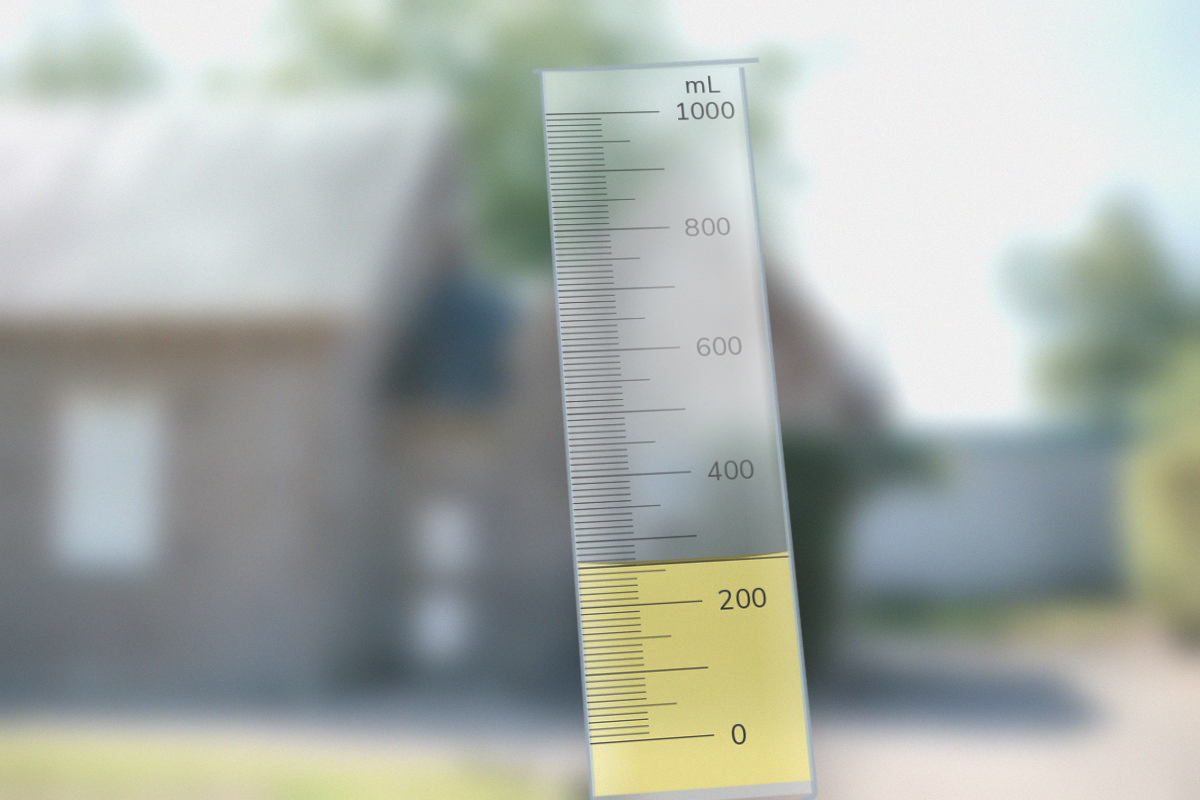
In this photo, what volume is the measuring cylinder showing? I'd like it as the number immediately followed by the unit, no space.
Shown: 260mL
